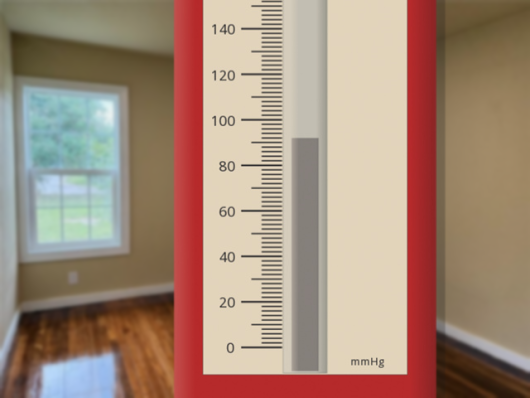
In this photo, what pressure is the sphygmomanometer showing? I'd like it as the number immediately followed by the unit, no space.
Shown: 92mmHg
